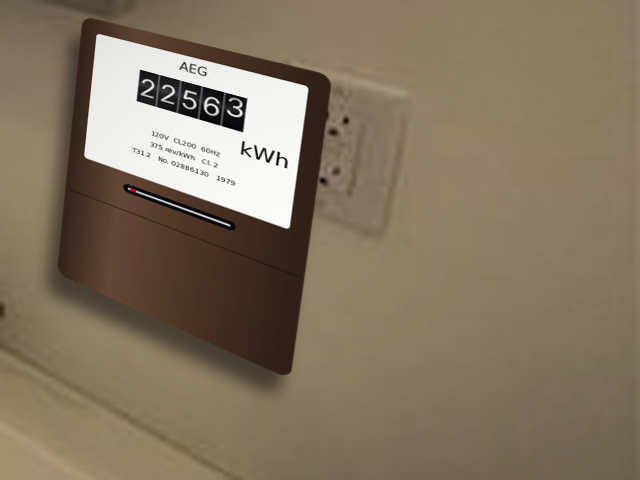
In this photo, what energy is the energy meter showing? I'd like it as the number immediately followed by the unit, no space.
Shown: 22563kWh
